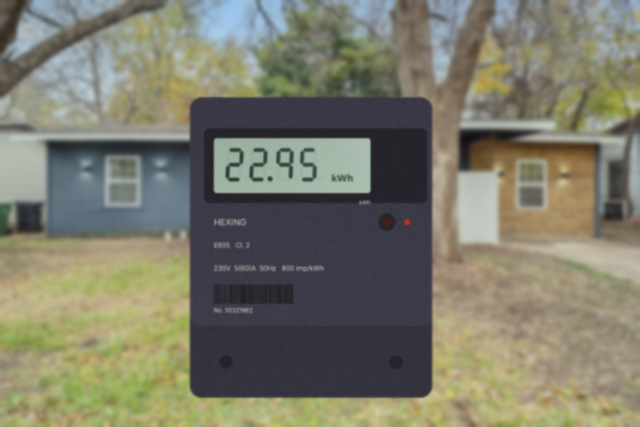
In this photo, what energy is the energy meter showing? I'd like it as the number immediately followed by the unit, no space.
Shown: 22.95kWh
